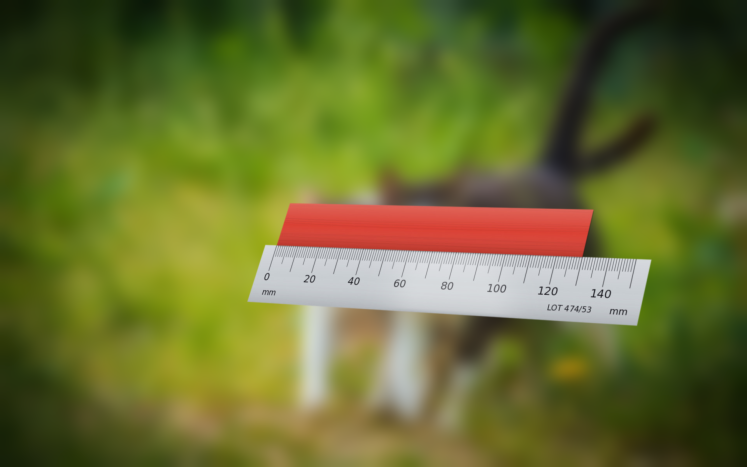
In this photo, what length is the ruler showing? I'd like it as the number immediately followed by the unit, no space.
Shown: 130mm
